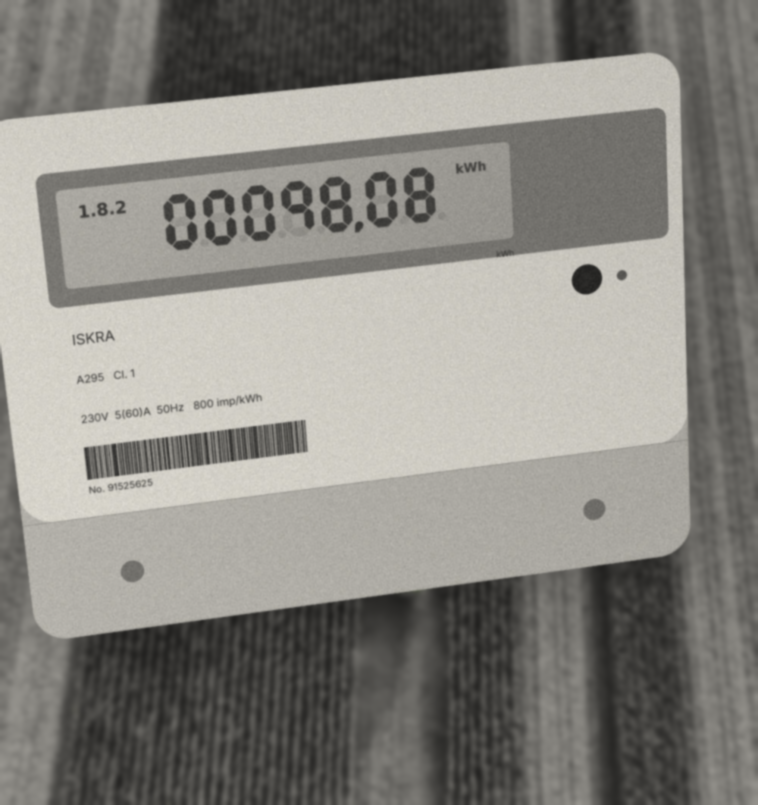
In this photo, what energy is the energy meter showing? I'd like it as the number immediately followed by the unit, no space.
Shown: 98.08kWh
